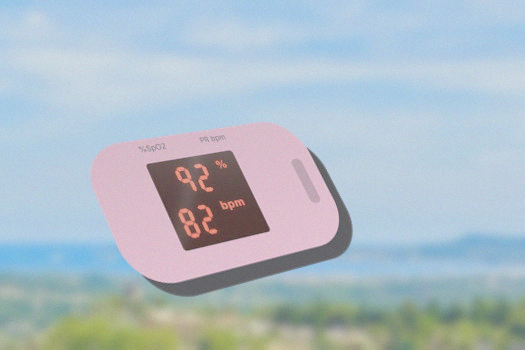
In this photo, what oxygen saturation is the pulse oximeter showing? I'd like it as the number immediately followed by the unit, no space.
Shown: 92%
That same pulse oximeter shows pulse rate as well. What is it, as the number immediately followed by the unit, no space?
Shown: 82bpm
